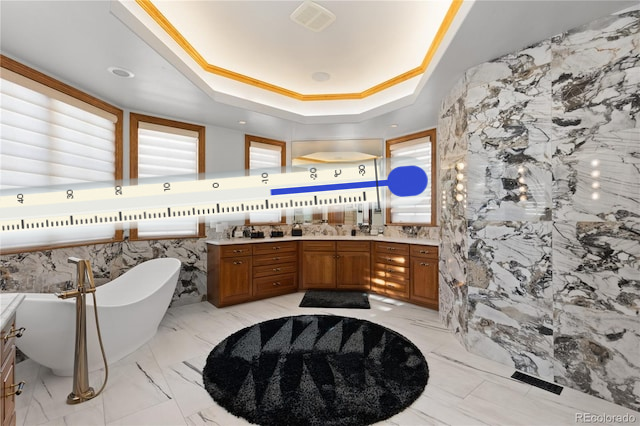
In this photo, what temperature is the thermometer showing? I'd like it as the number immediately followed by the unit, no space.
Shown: -11°C
